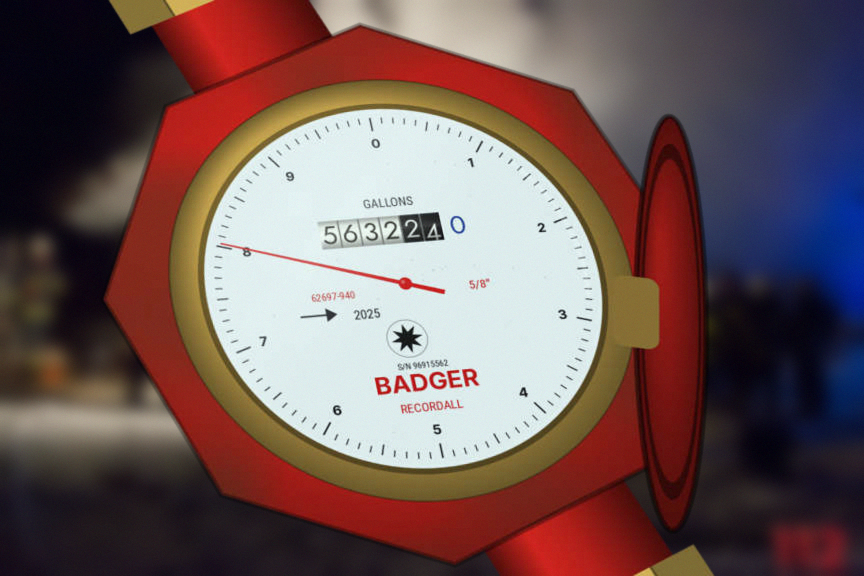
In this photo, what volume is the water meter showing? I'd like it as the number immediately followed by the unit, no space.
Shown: 5632238.0gal
